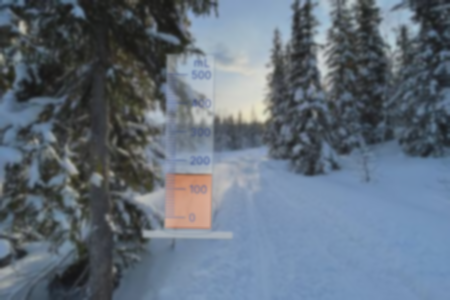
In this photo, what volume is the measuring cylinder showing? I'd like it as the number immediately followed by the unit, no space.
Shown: 150mL
